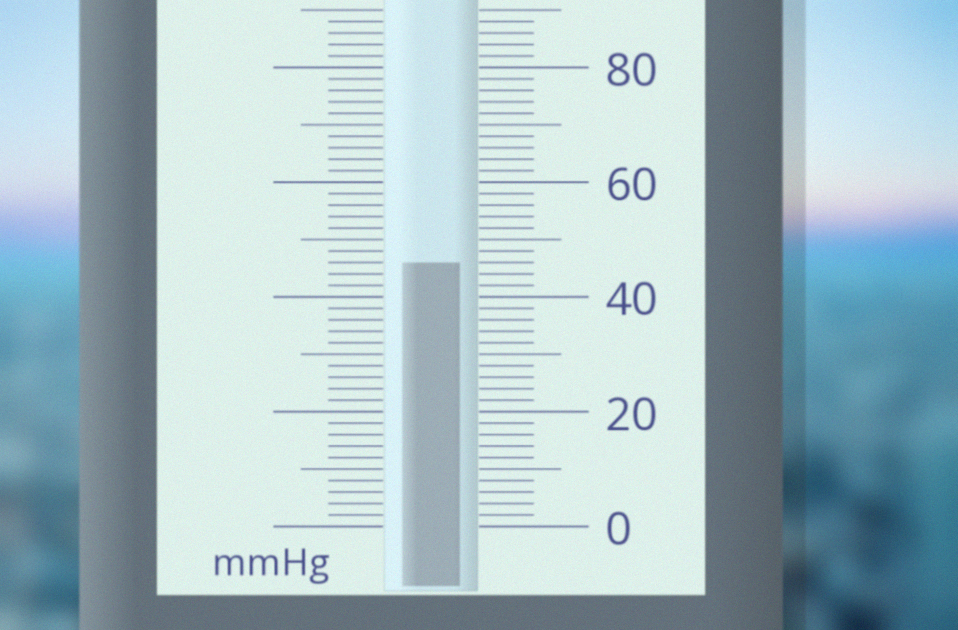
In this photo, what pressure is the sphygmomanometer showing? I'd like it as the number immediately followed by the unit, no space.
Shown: 46mmHg
